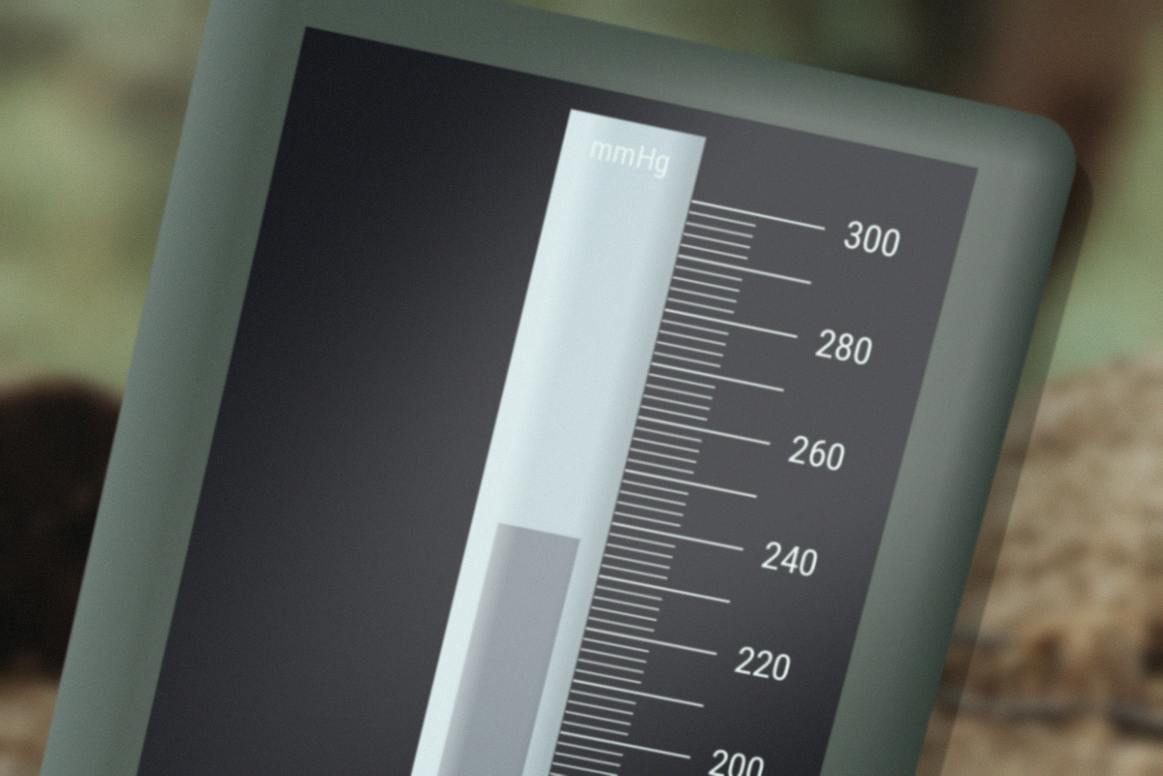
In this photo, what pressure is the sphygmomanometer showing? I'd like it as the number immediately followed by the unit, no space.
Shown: 236mmHg
